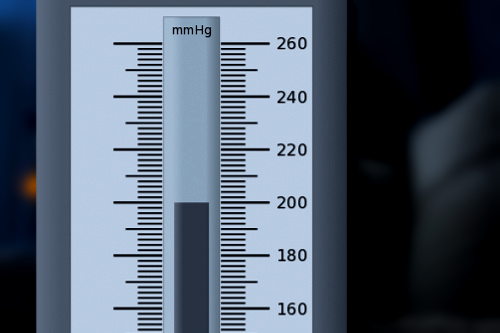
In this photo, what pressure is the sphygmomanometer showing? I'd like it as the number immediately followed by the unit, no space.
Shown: 200mmHg
